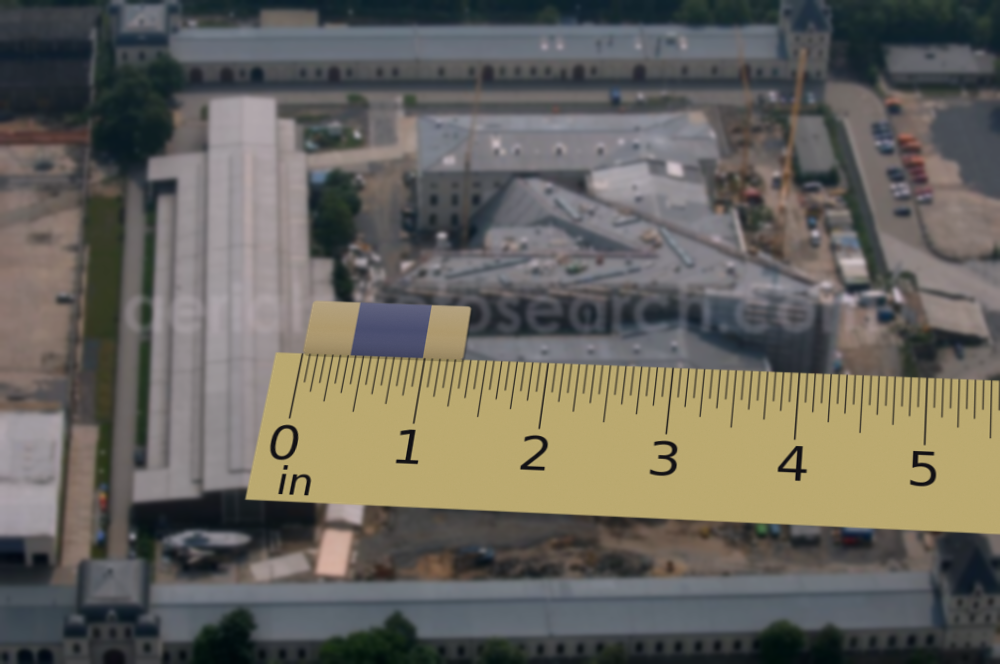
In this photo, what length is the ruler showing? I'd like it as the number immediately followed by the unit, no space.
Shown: 1.3125in
